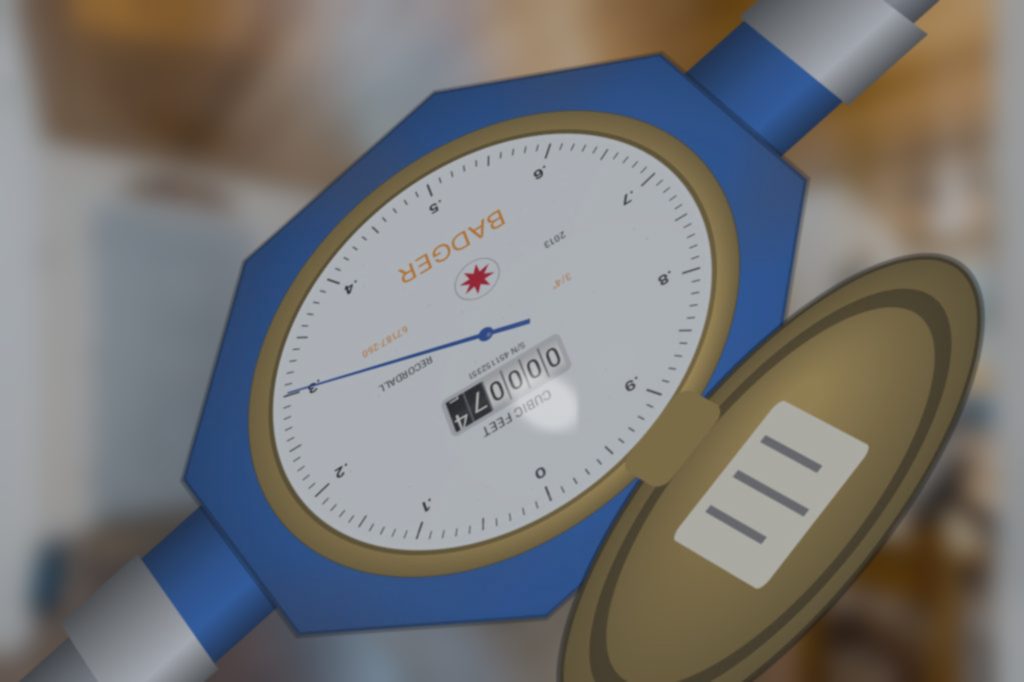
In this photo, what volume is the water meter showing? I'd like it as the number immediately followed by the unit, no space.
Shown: 74.30ft³
